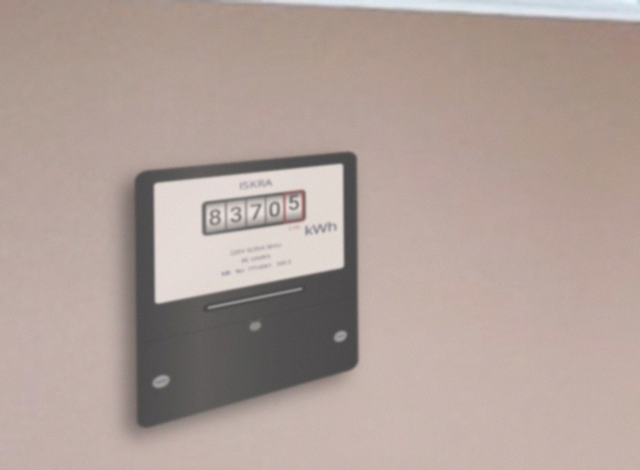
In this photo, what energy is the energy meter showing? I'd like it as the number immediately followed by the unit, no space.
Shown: 8370.5kWh
